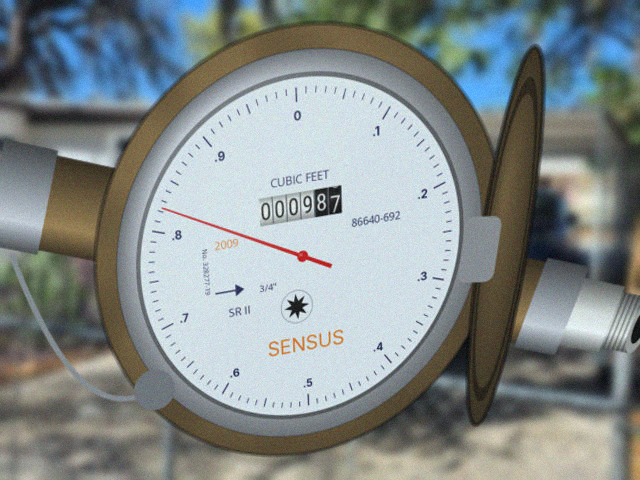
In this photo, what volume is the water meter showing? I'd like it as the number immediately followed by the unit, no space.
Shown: 986.82ft³
